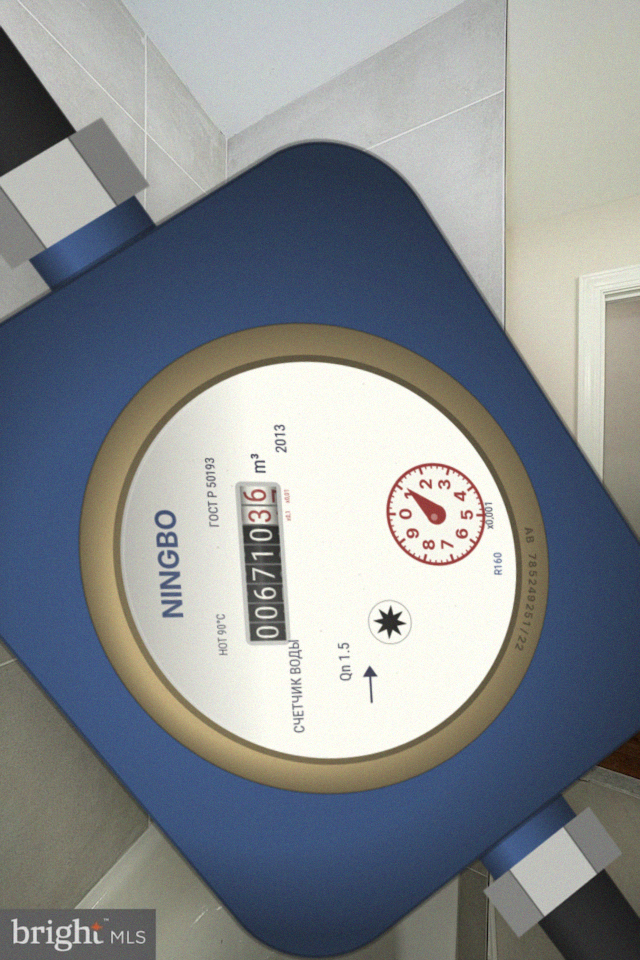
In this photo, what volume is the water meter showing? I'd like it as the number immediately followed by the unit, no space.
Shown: 6710.361m³
